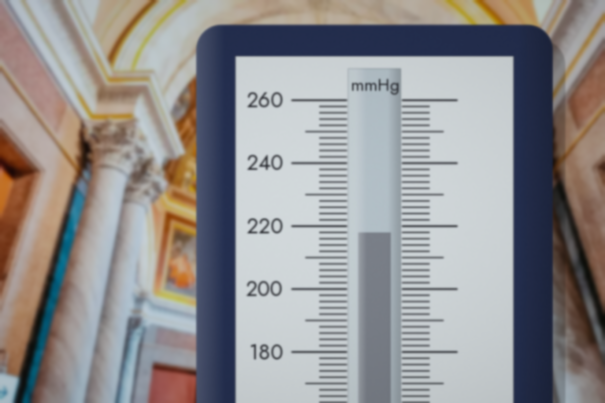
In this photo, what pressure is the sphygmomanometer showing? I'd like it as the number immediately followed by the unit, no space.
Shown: 218mmHg
